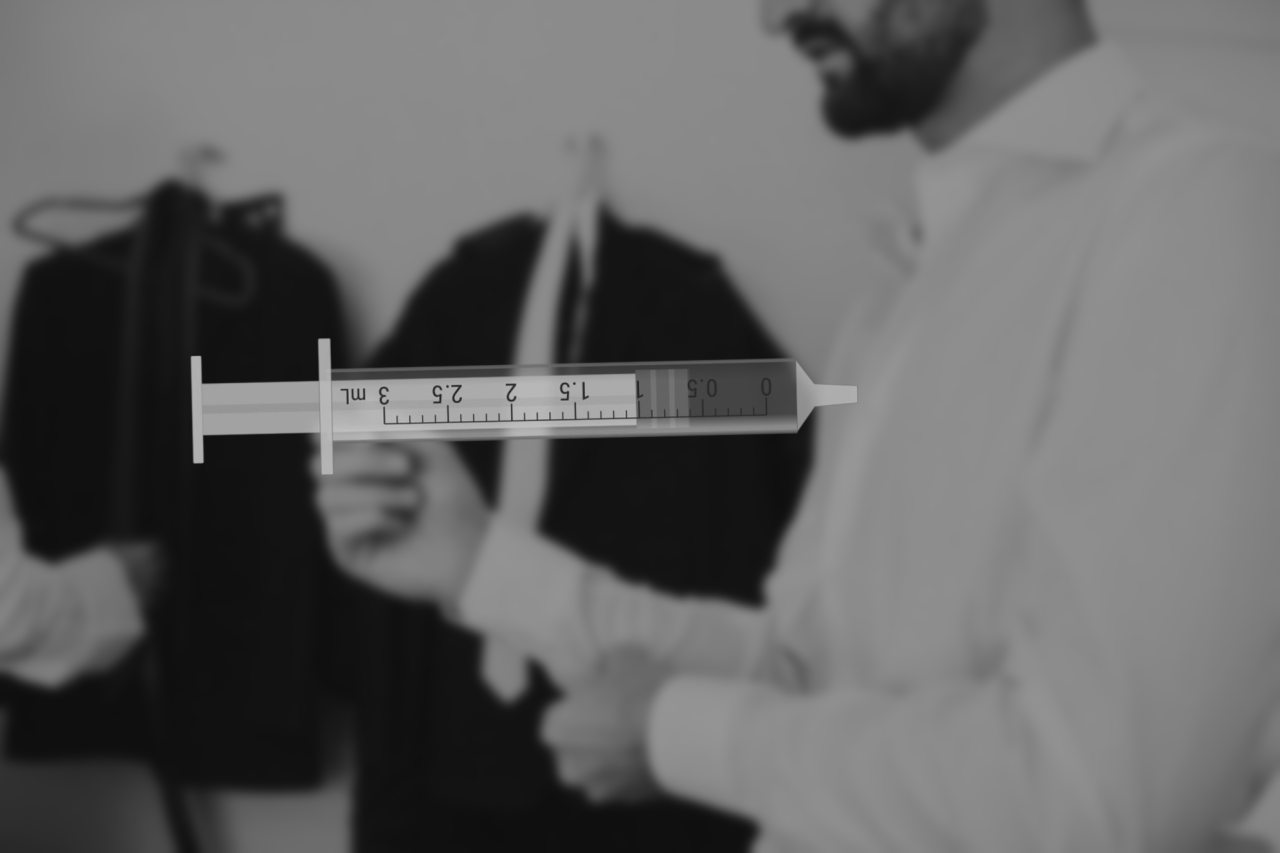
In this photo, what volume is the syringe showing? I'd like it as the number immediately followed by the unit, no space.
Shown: 0.6mL
